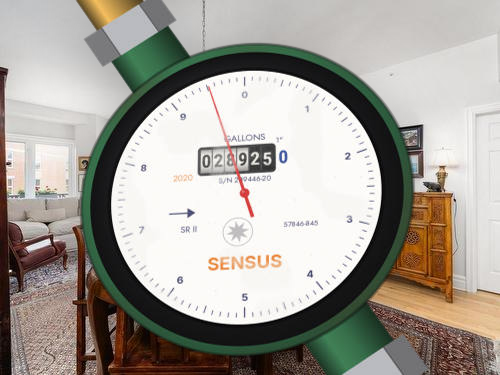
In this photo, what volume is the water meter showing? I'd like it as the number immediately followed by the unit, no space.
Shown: 289249.5gal
